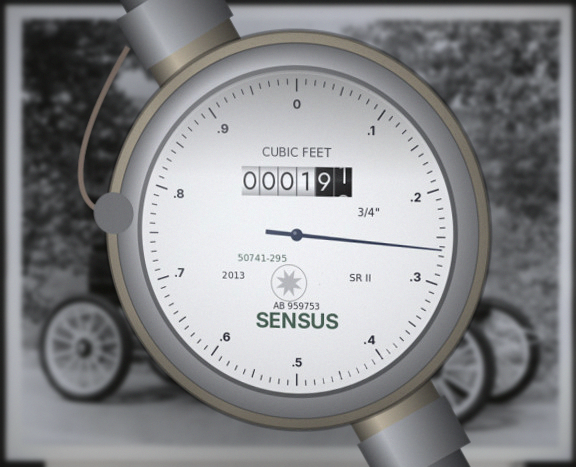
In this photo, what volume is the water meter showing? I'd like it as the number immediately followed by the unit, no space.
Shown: 191.26ft³
